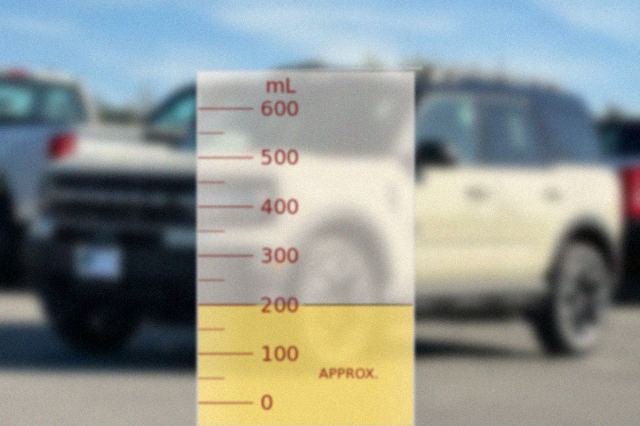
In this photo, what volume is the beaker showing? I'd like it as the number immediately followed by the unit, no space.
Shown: 200mL
